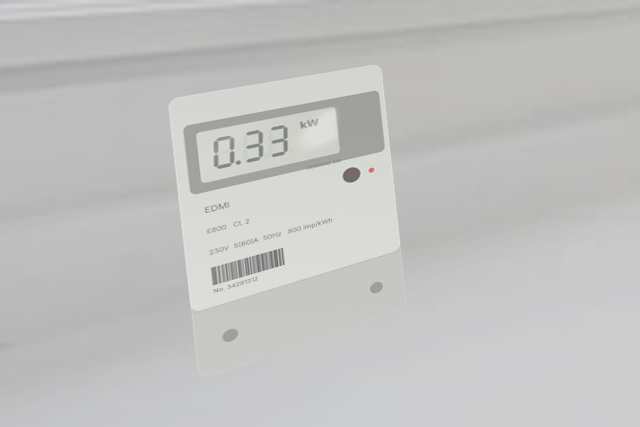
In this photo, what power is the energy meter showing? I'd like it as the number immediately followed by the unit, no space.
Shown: 0.33kW
